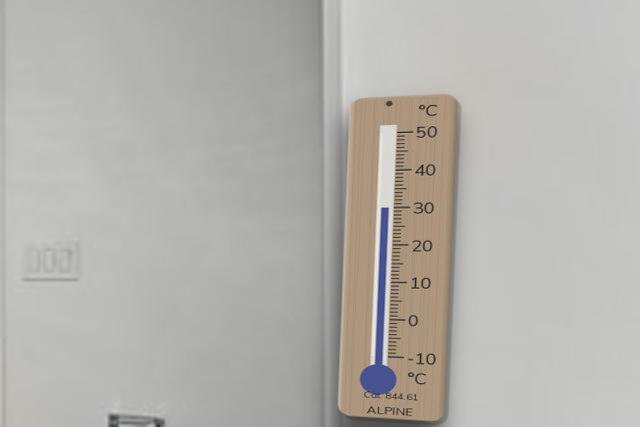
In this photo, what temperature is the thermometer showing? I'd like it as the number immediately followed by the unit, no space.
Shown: 30°C
